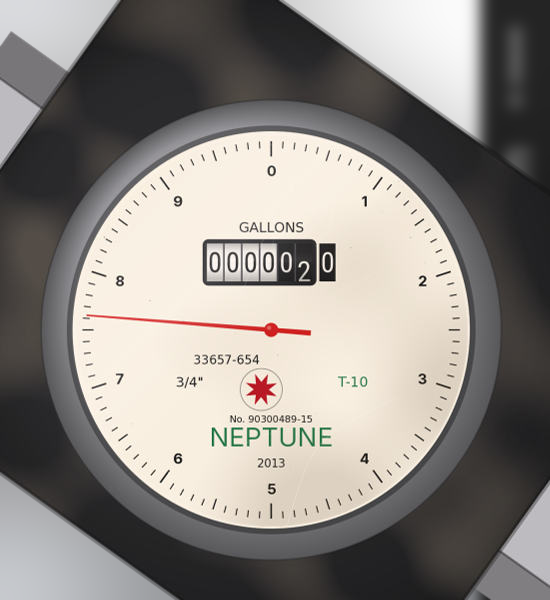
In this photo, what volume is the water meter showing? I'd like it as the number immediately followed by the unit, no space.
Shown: 17.6gal
